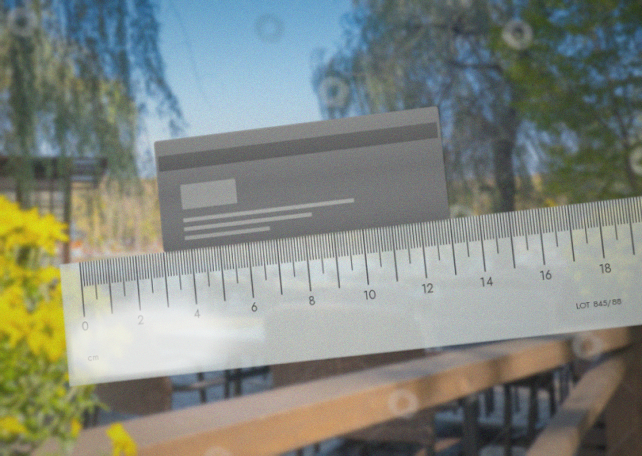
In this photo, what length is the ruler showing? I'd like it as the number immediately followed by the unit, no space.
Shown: 10cm
